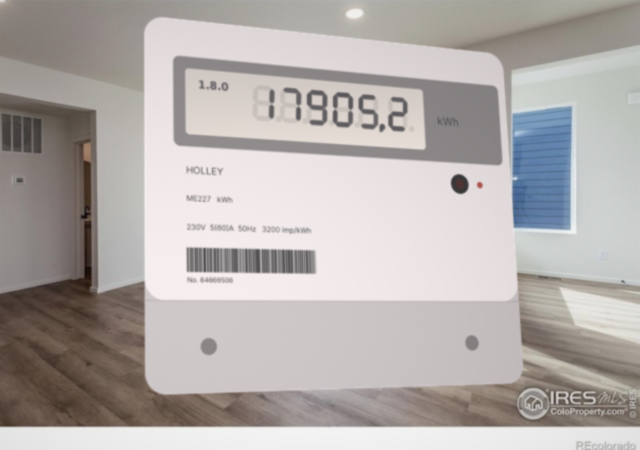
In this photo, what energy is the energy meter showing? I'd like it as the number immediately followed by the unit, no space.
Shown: 17905.2kWh
